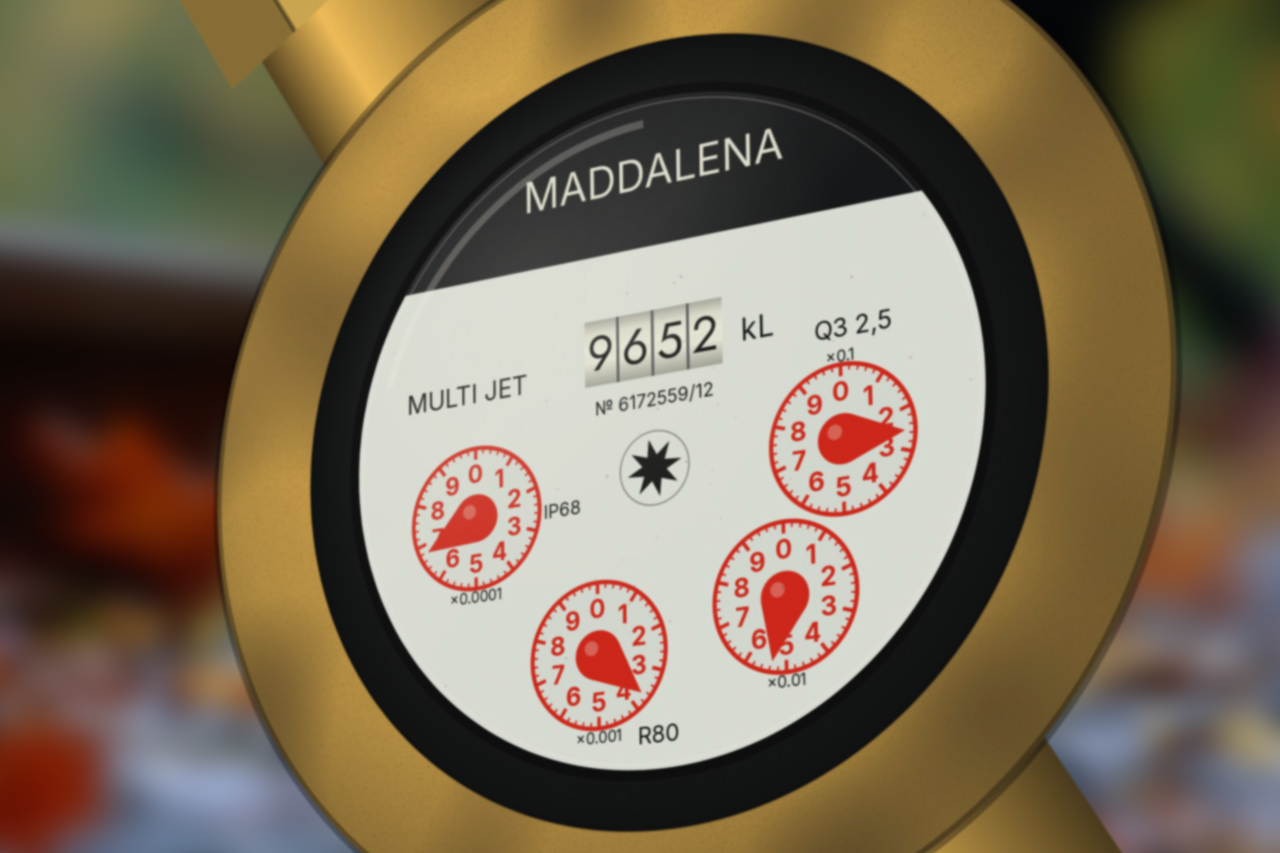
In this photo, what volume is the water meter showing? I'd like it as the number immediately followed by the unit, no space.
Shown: 9652.2536kL
